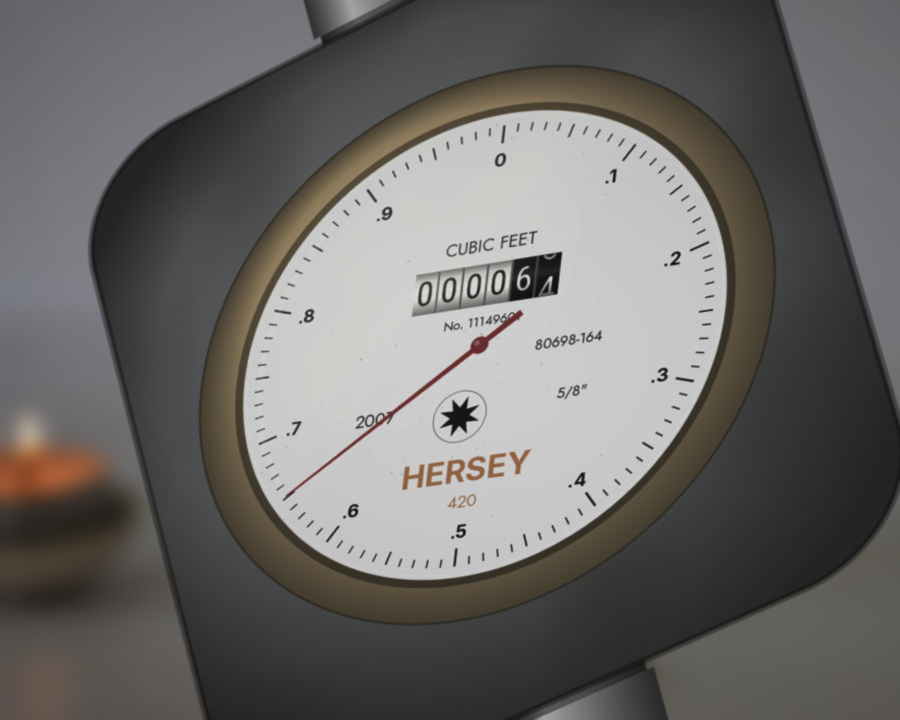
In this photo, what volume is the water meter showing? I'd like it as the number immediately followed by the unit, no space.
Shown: 63.65ft³
